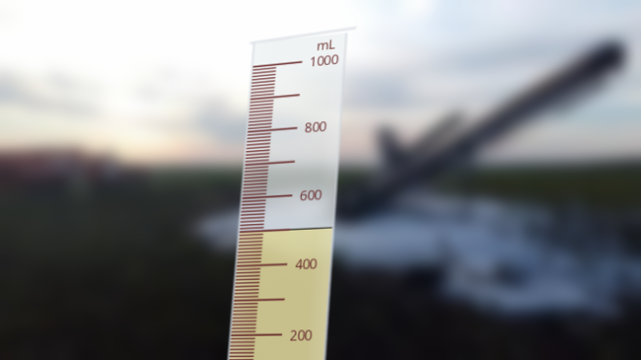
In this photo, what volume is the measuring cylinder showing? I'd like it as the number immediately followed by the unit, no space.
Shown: 500mL
